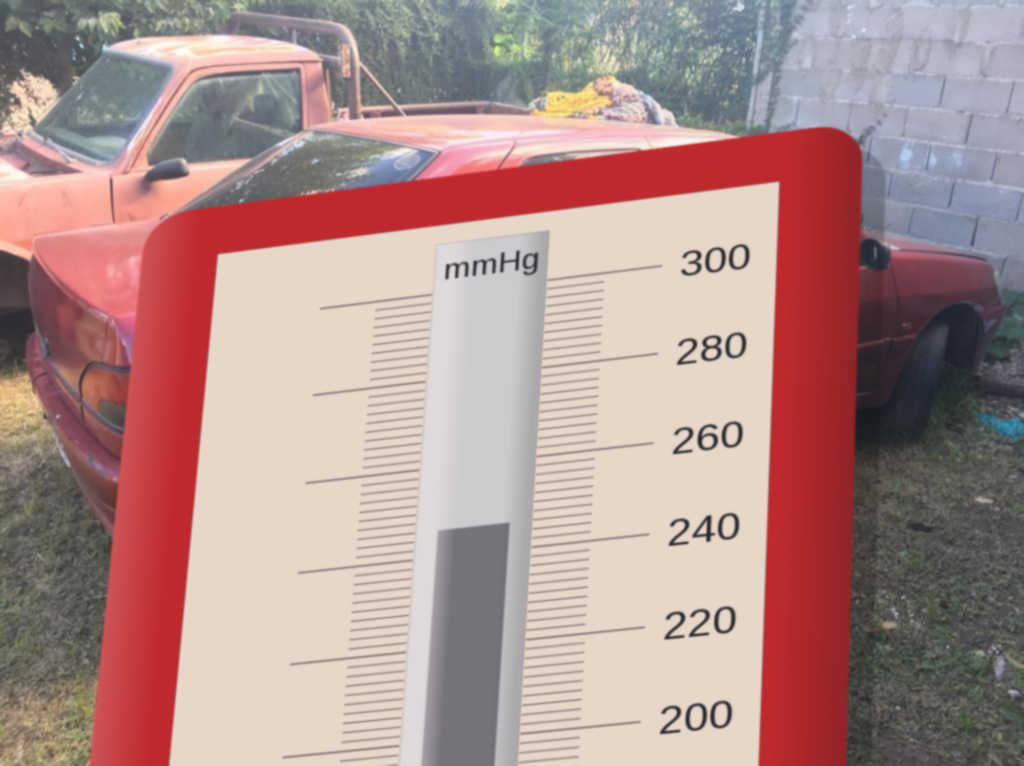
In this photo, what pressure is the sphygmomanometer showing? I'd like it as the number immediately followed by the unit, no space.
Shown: 246mmHg
